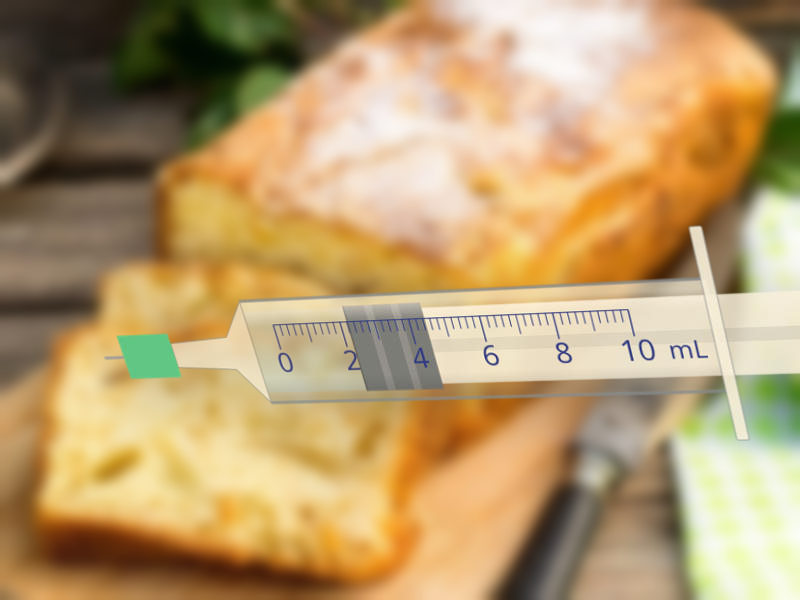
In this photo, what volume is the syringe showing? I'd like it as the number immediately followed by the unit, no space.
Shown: 2.2mL
